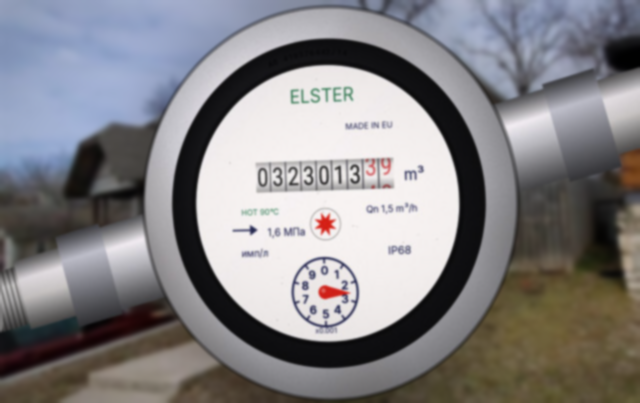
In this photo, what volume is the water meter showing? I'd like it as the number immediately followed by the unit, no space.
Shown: 323013.392m³
